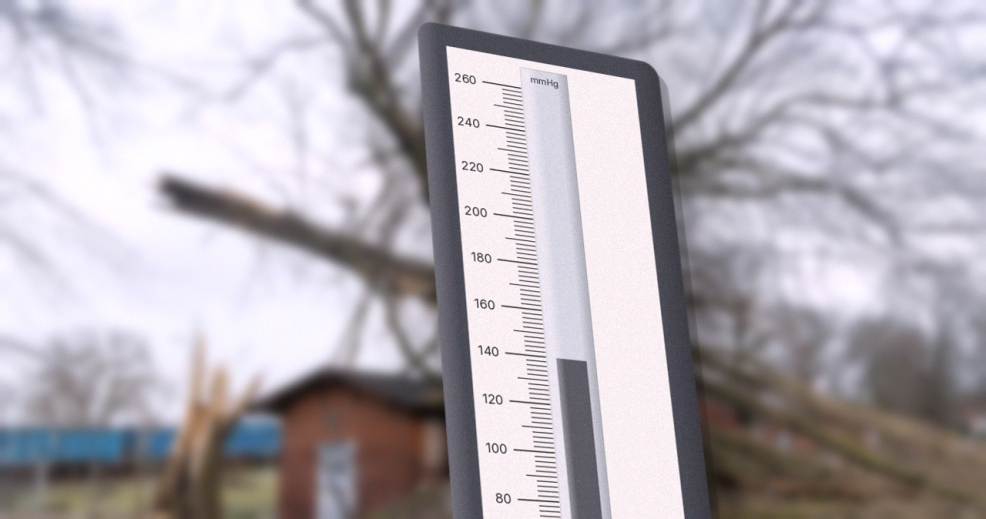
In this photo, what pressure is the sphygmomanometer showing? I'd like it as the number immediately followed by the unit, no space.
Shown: 140mmHg
